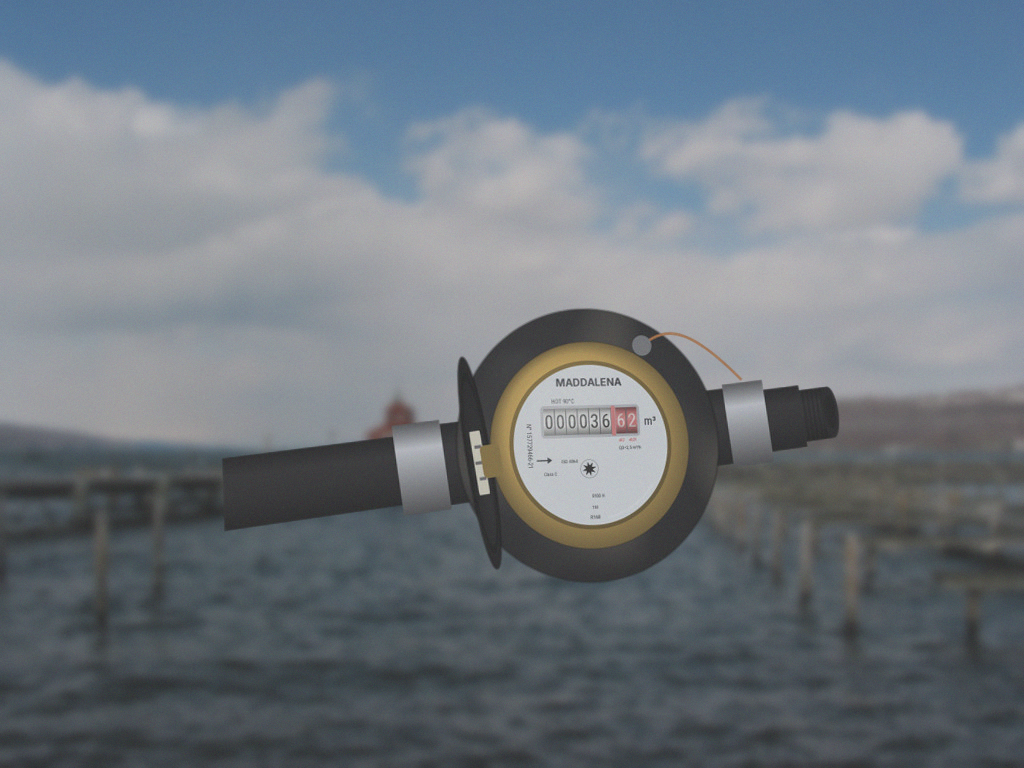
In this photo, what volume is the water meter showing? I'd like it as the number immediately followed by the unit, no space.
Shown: 36.62m³
